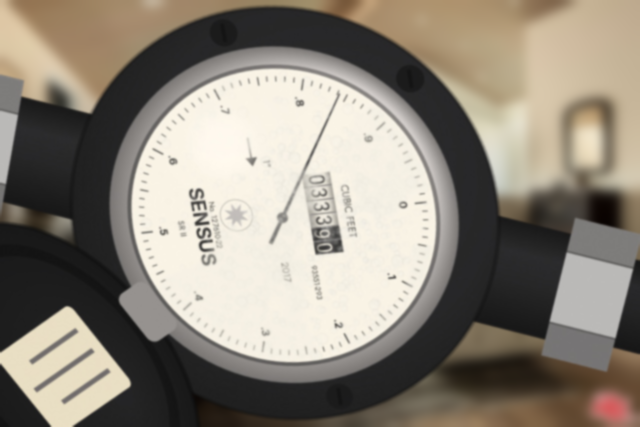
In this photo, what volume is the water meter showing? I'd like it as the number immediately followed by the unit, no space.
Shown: 33389.84ft³
